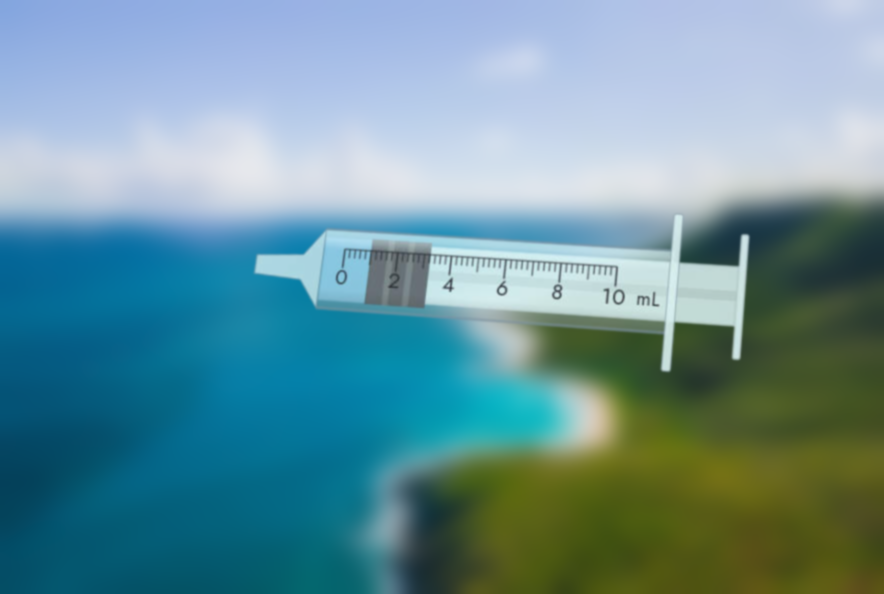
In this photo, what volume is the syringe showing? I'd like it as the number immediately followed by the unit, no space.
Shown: 1mL
